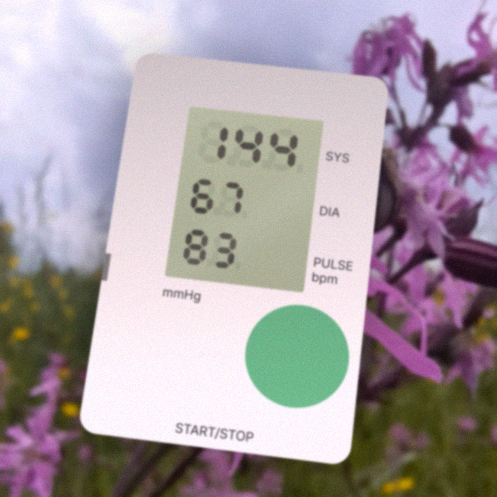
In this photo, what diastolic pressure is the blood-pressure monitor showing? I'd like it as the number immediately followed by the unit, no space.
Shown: 67mmHg
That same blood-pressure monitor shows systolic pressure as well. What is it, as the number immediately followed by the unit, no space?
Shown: 144mmHg
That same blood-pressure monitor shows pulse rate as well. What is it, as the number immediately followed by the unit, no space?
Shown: 83bpm
